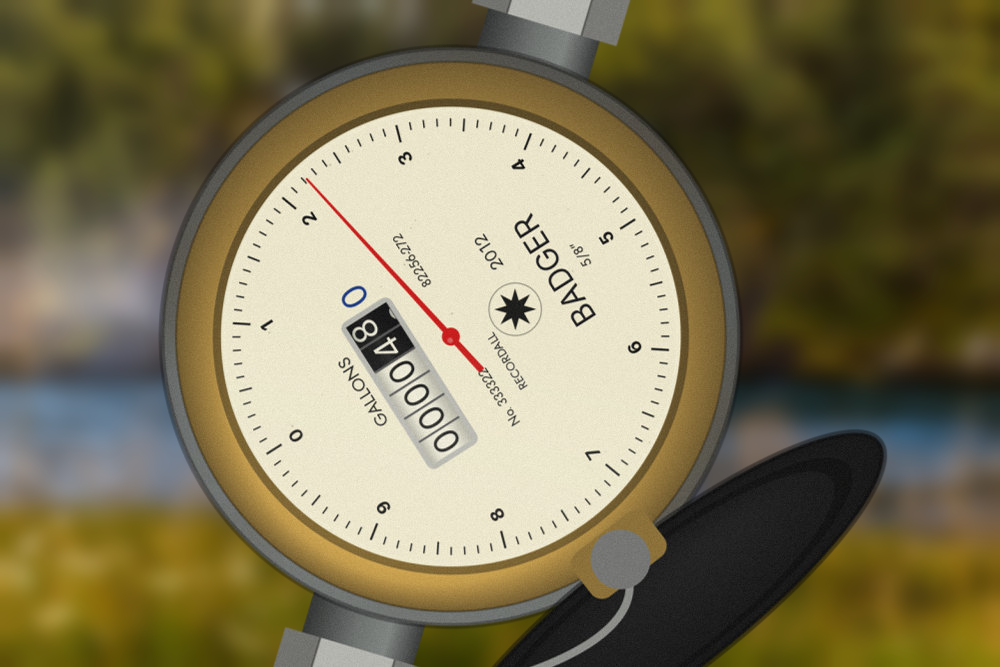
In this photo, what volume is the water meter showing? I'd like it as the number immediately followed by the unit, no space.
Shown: 482.2gal
